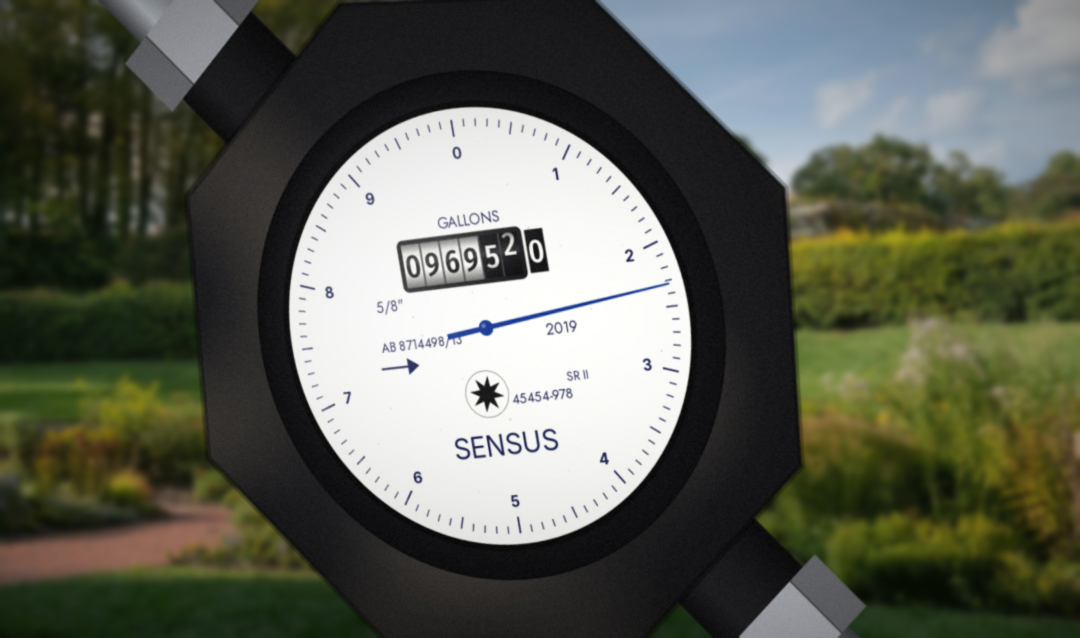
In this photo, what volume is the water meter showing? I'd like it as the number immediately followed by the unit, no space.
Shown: 969522.3gal
